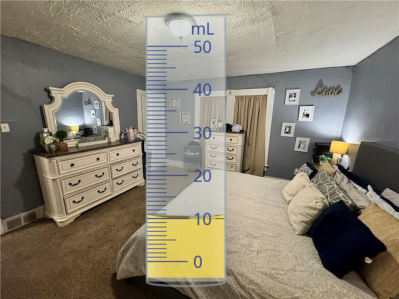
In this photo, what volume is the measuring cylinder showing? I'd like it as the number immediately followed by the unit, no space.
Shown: 10mL
